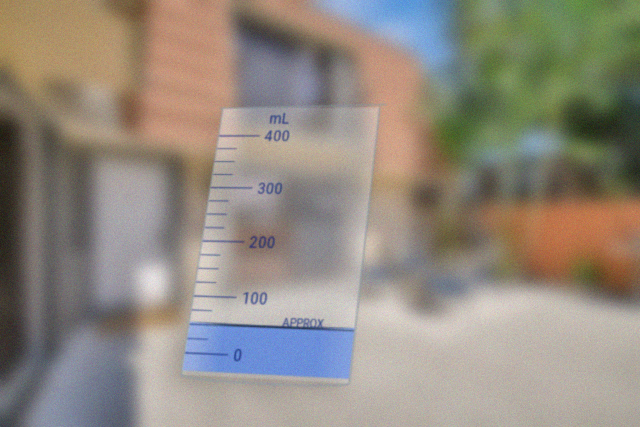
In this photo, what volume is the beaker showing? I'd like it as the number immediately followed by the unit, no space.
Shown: 50mL
